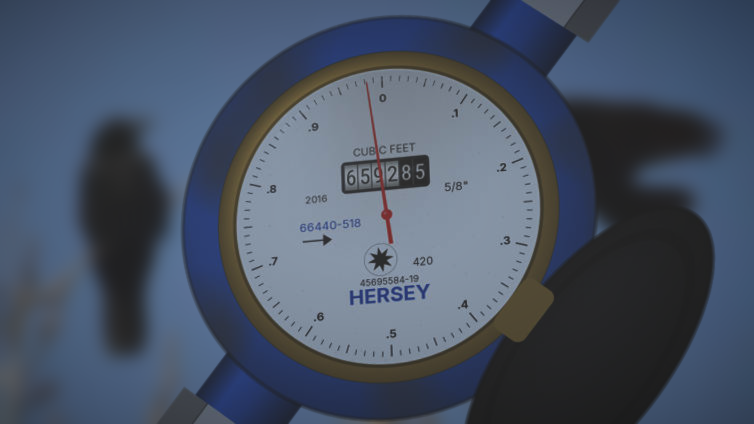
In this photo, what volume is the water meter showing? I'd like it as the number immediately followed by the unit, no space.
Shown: 659284.98ft³
